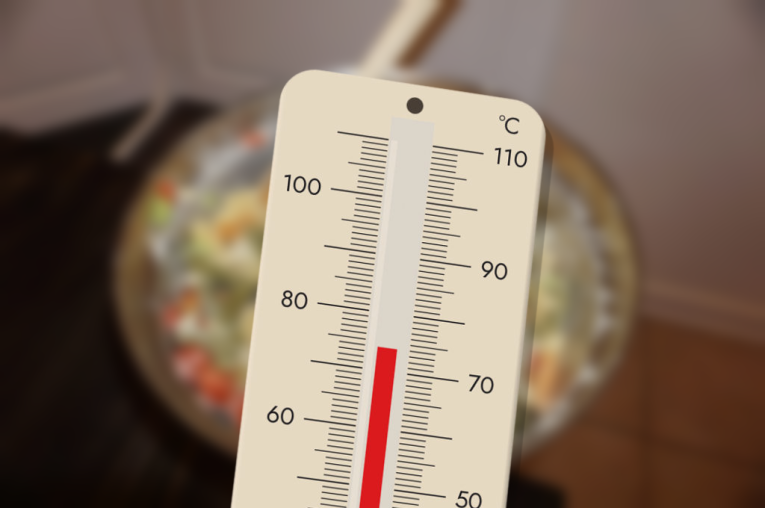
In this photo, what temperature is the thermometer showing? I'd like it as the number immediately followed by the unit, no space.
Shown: 74°C
